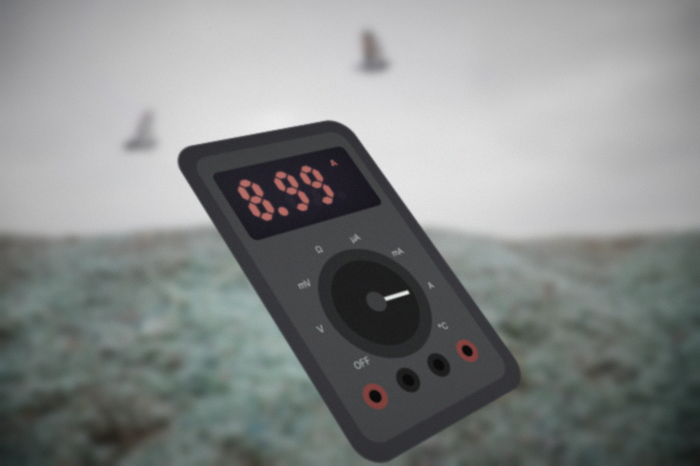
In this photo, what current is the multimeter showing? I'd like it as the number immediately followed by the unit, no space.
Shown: 8.99A
